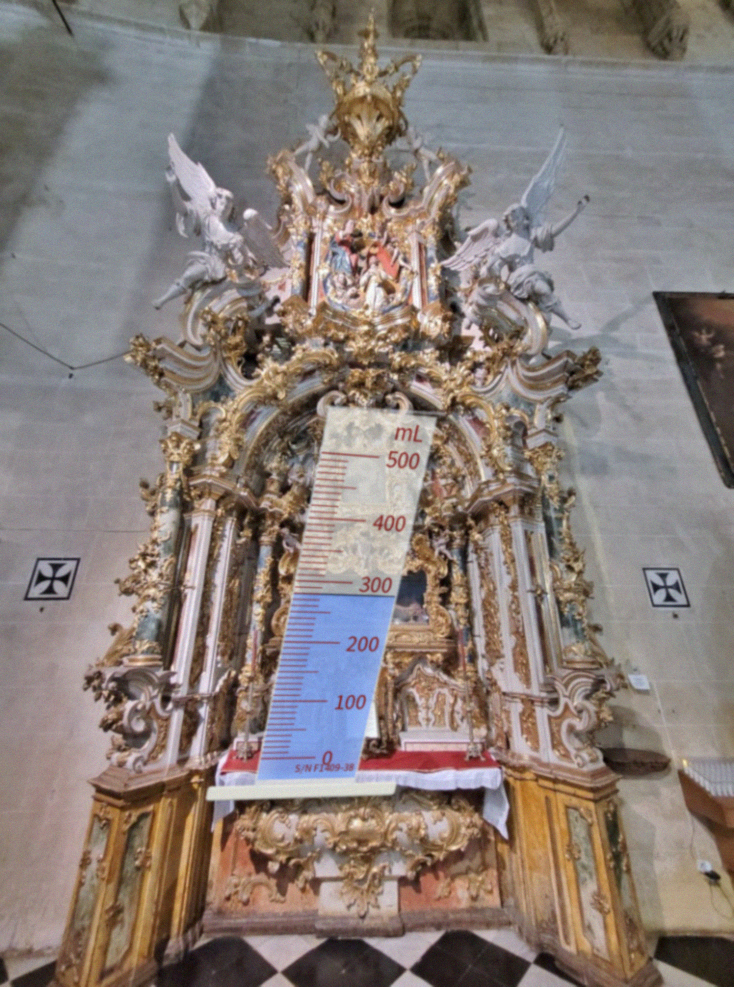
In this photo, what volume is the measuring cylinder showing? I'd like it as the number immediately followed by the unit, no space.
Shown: 280mL
